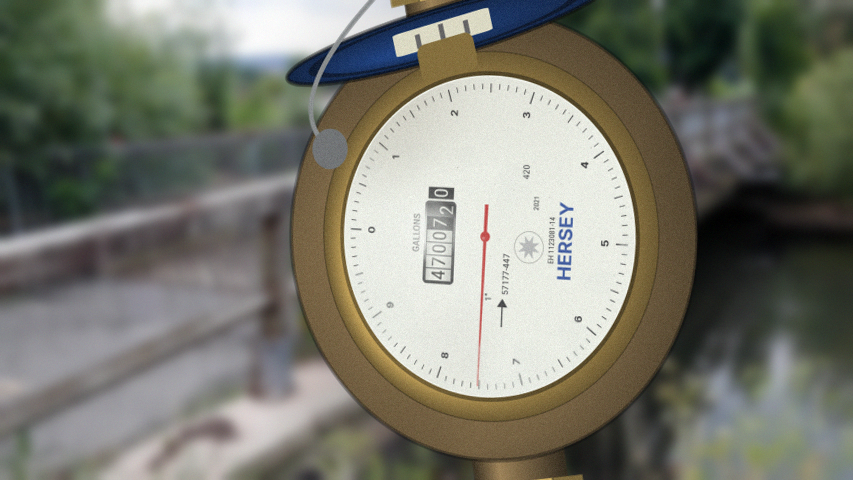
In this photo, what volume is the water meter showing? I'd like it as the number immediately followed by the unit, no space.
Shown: 4700717.5gal
